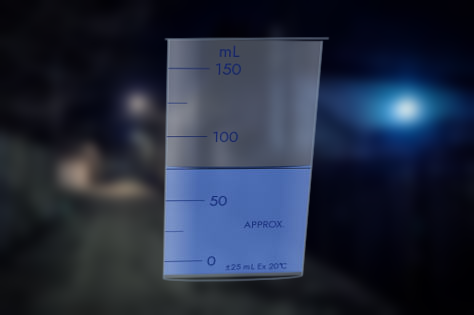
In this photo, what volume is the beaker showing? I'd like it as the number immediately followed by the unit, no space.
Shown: 75mL
